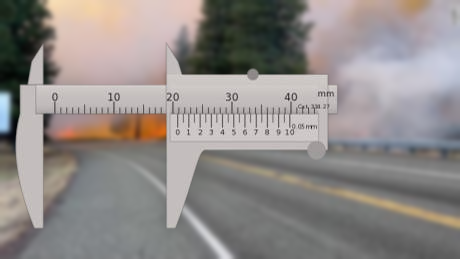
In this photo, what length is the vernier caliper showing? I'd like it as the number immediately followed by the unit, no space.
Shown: 20.8mm
